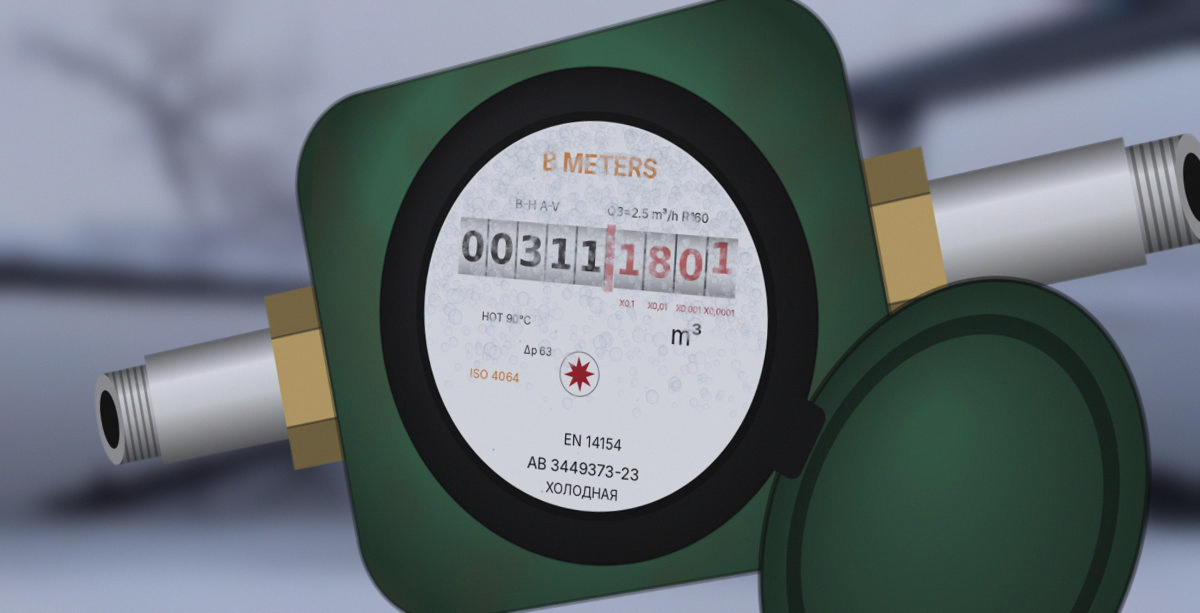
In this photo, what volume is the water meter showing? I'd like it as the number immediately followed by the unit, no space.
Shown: 311.1801m³
